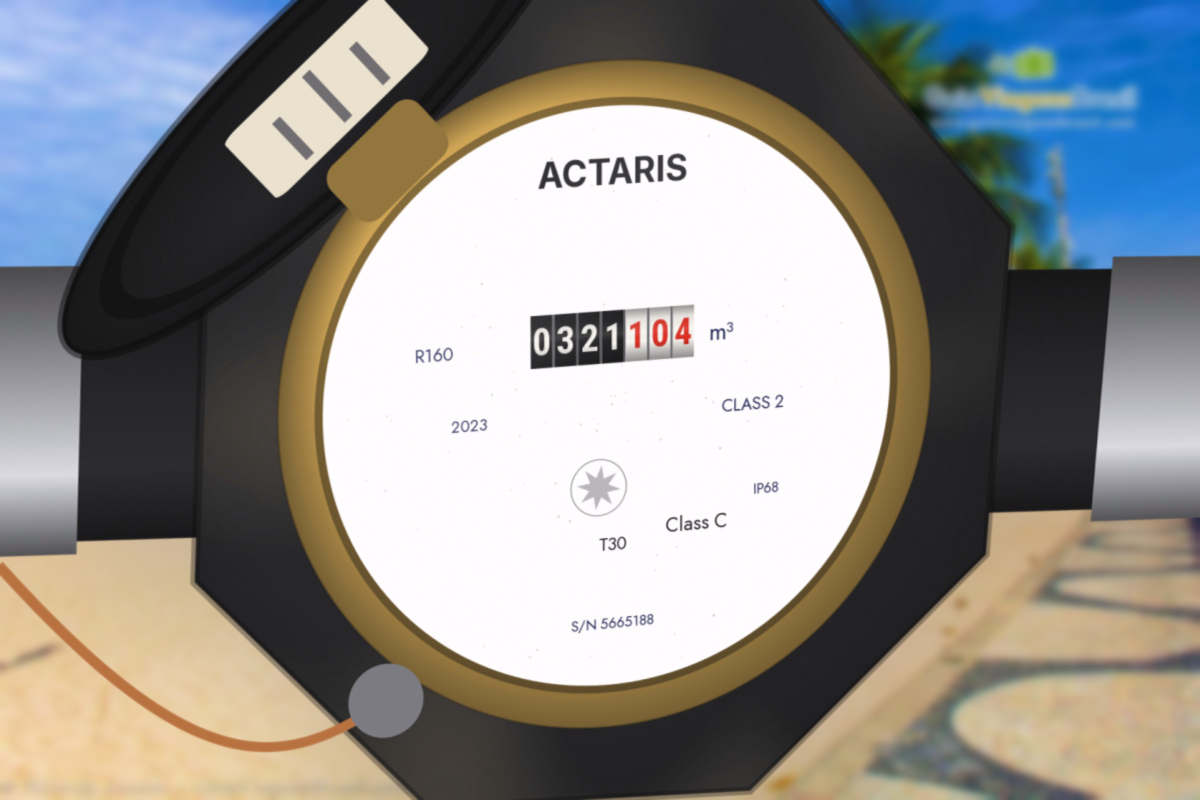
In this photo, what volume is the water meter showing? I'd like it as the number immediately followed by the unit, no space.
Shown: 321.104m³
